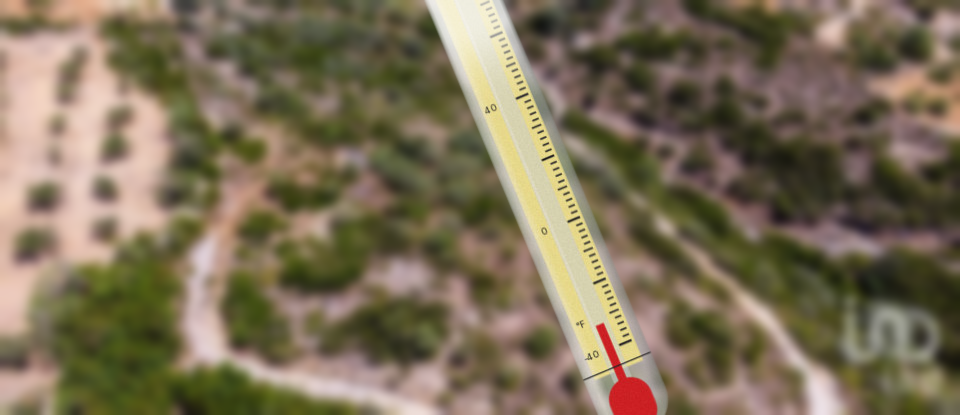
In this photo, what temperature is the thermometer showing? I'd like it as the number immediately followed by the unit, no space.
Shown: -32°F
